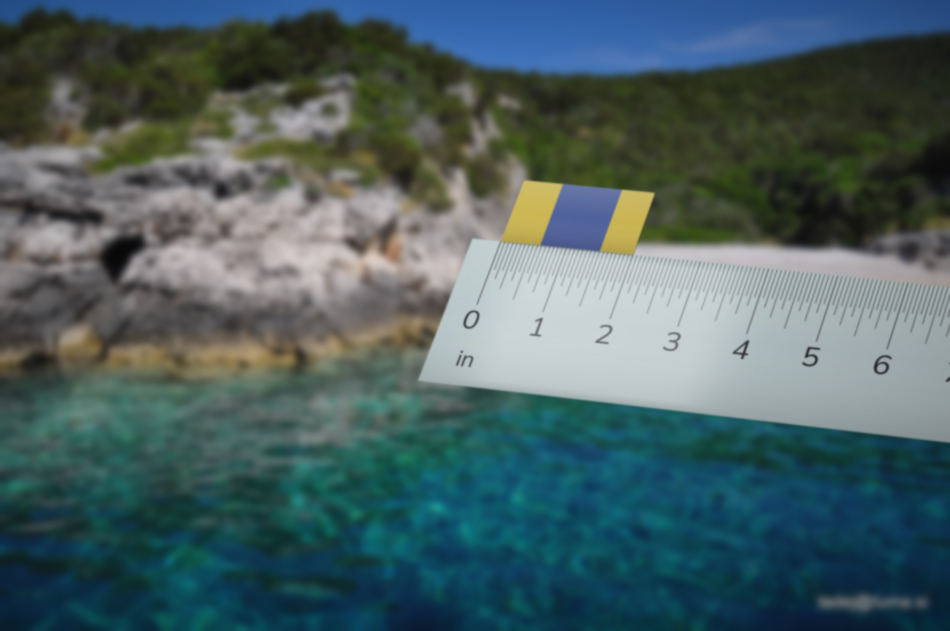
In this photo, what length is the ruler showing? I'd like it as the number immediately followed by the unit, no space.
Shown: 2in
